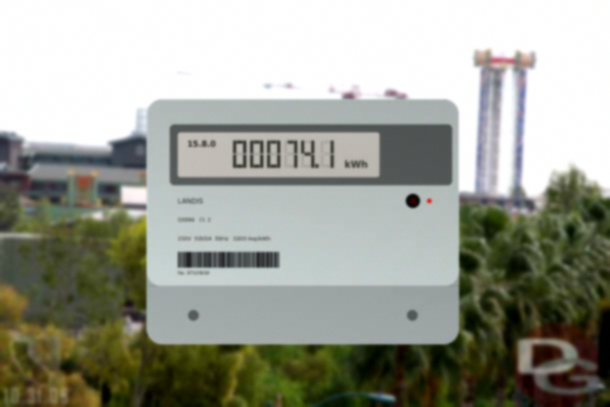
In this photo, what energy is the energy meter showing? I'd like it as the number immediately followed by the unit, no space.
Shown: 74.1kWh
